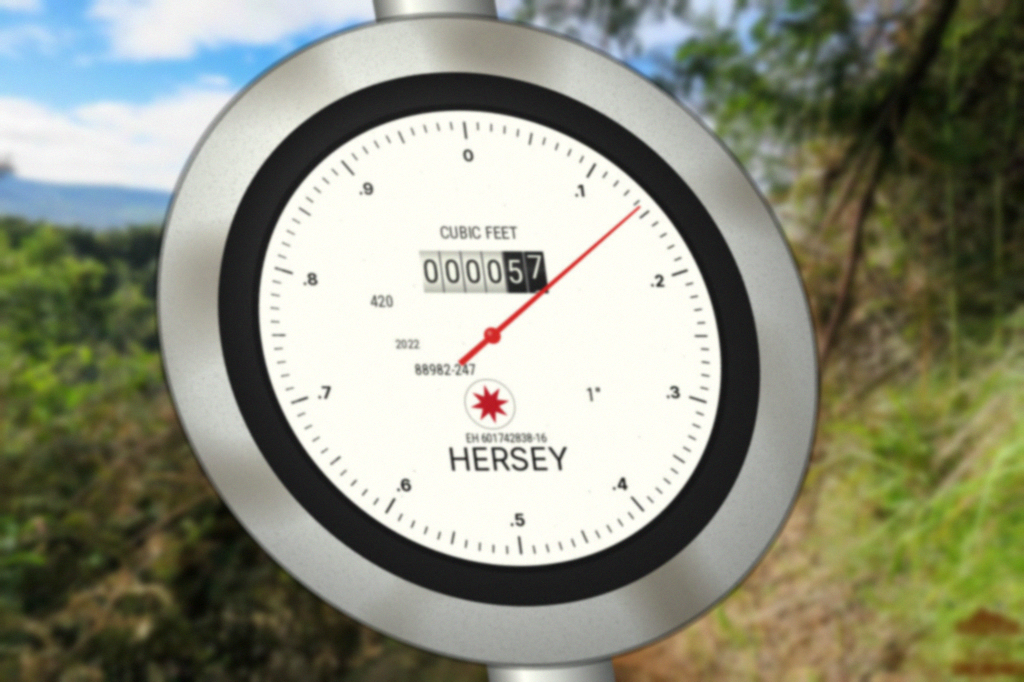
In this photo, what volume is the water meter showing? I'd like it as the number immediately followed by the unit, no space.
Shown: 57.14ft³
